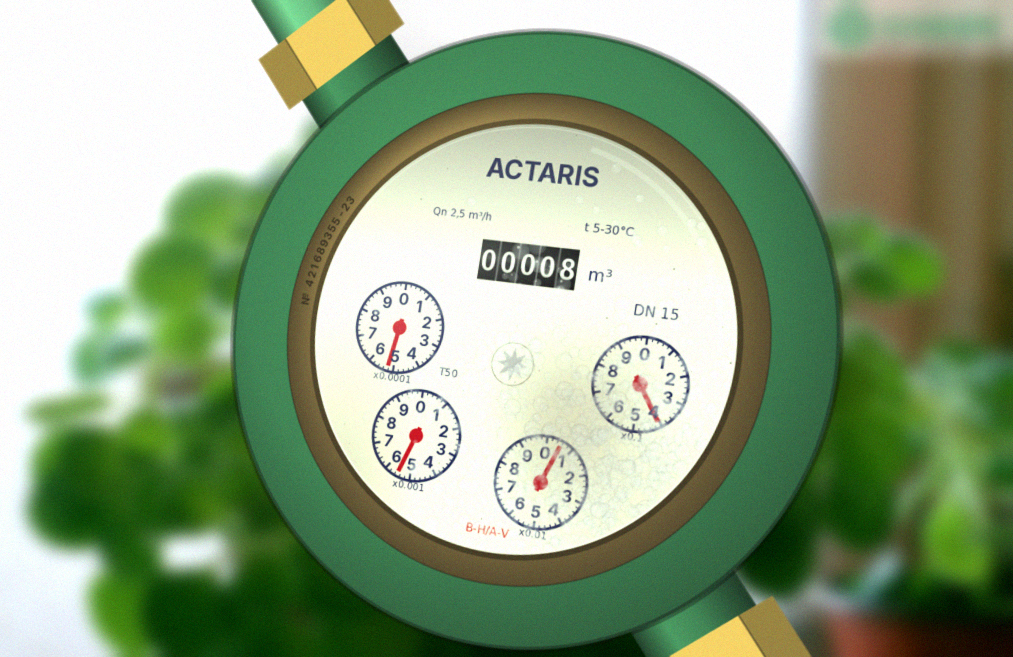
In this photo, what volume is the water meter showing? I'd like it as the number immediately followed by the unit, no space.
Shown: 8.4055m³
